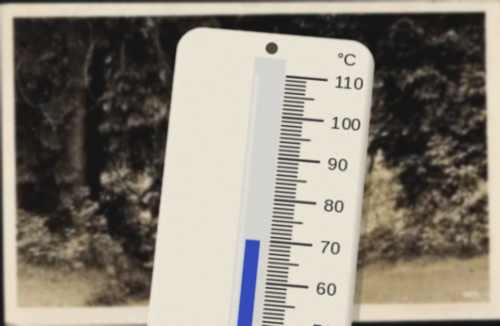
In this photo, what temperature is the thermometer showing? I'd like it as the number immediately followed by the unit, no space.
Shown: 70°C
